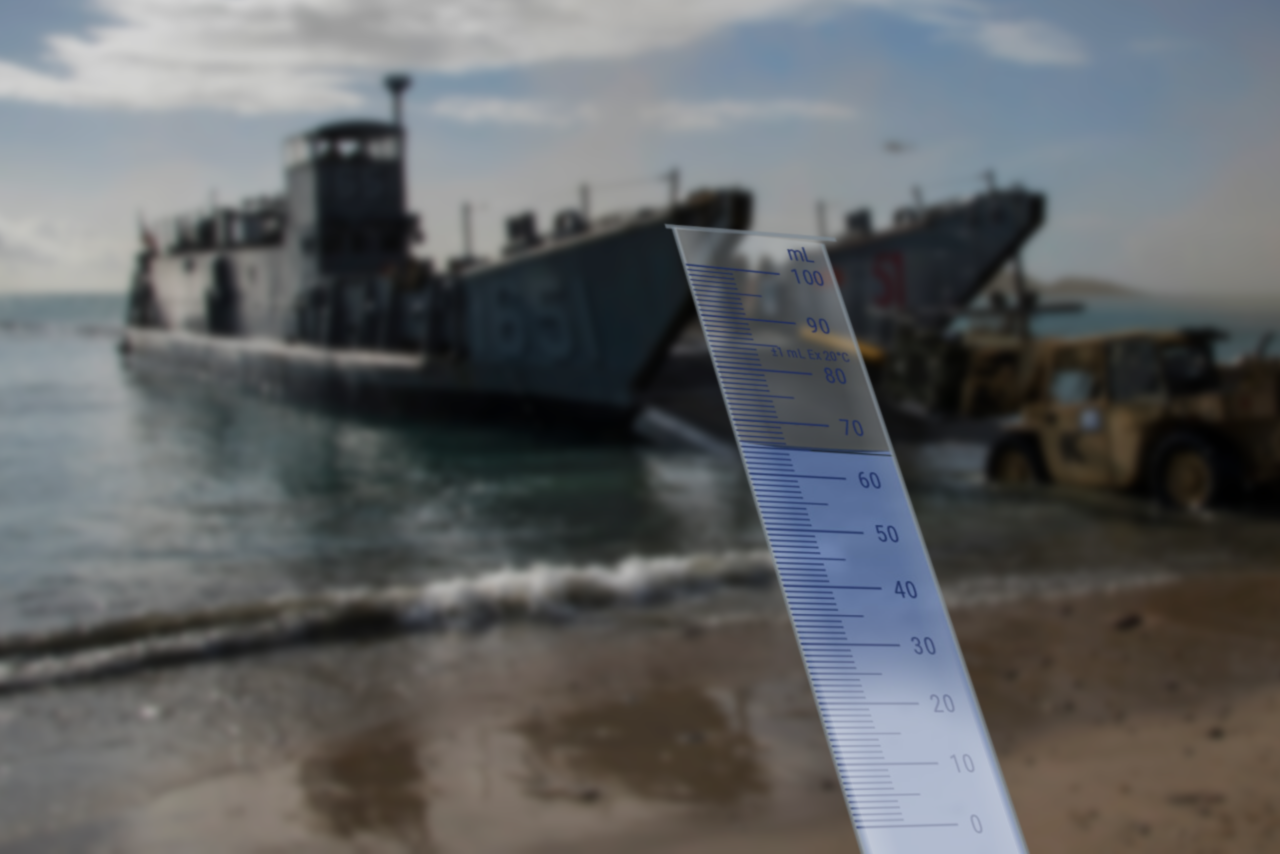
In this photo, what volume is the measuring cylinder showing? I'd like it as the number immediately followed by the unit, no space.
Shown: 65mL
